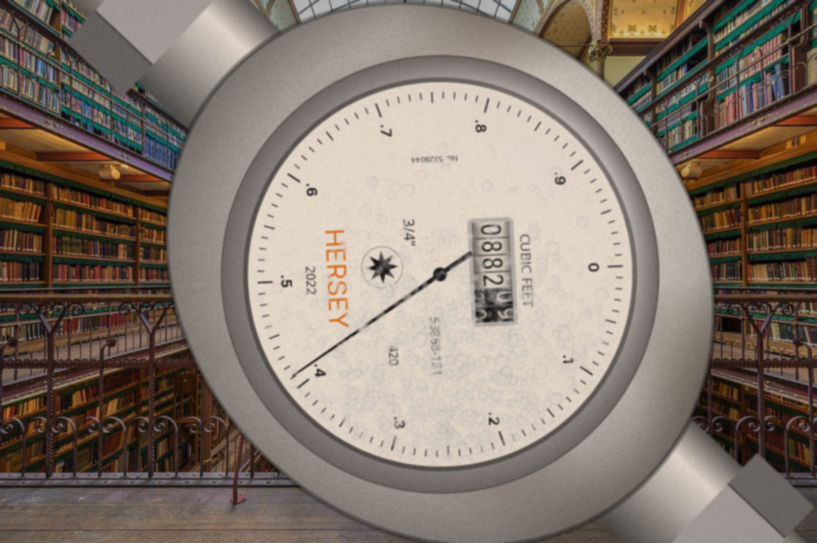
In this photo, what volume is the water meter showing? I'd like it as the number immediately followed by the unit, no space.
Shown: 88209.41ft³
